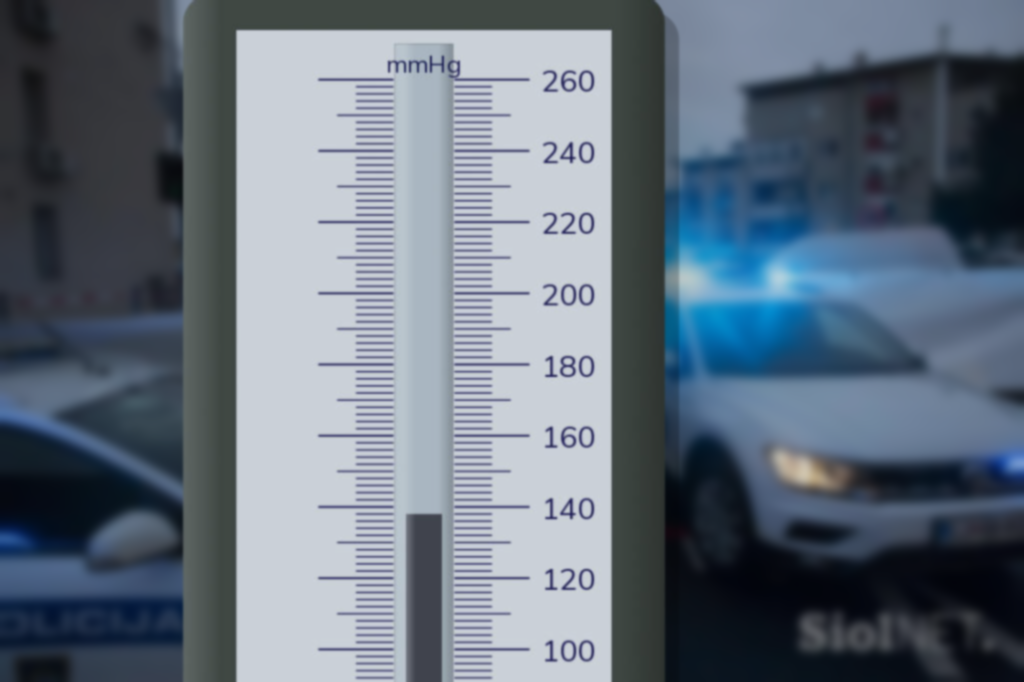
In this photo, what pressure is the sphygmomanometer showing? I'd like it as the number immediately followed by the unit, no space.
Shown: 138mmHg
